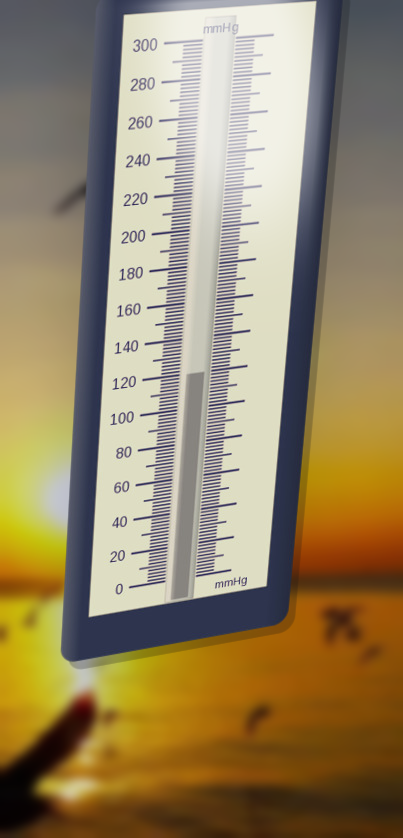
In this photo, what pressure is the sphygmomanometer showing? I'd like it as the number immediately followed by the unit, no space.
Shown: 120mmHg
